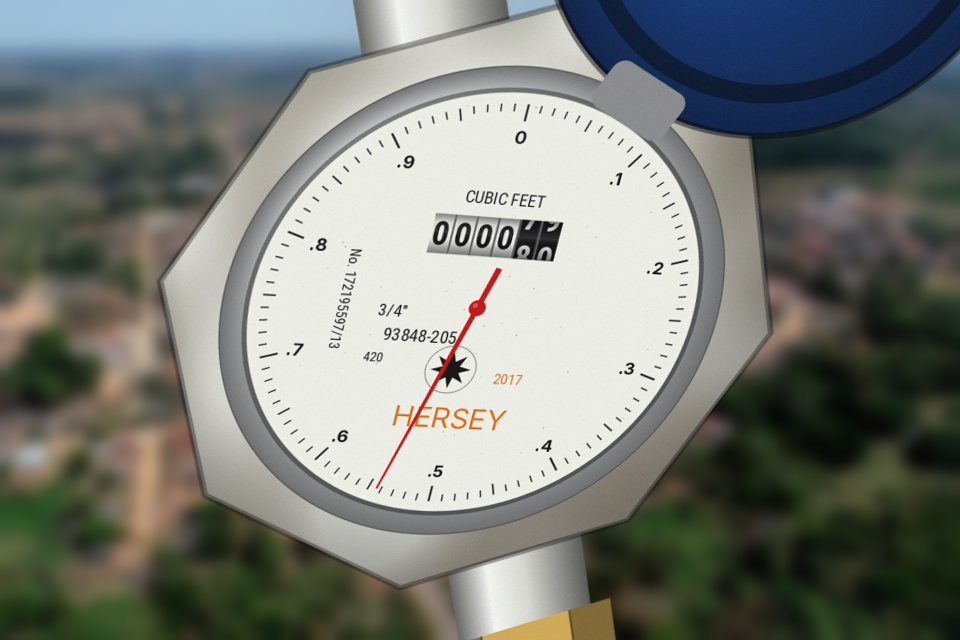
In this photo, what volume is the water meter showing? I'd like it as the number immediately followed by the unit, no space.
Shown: 79.54ft³
